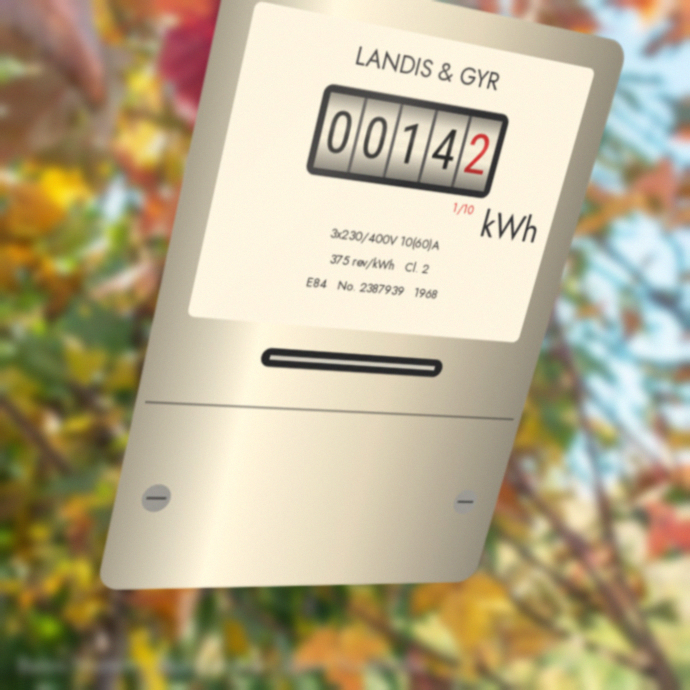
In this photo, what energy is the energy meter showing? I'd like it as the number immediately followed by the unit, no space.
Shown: 14.2kWh
